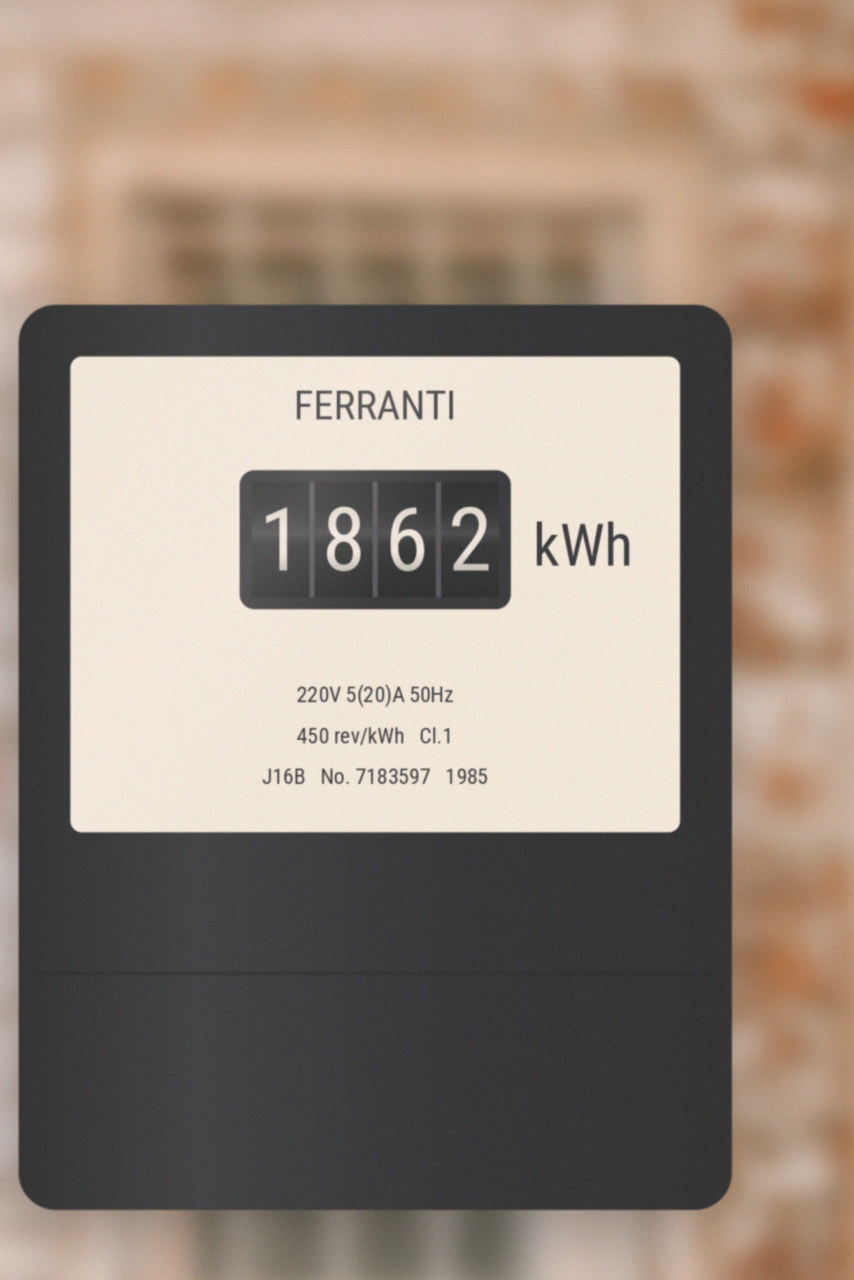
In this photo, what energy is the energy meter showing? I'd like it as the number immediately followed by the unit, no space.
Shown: 1862kWh
